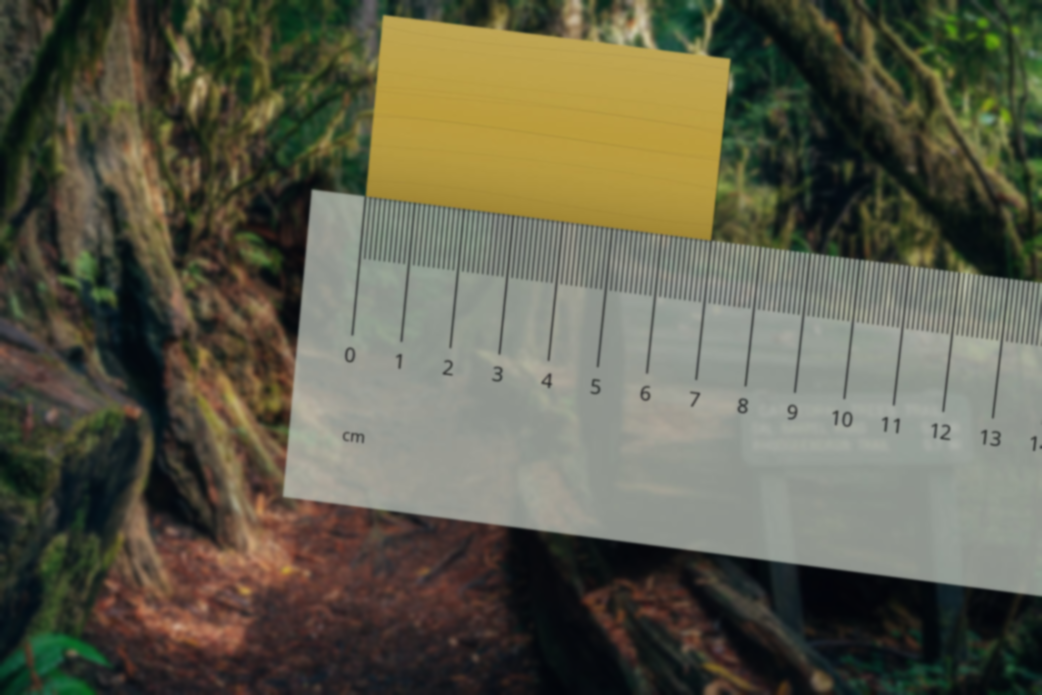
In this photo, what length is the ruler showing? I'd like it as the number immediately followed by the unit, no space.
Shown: 7cm
